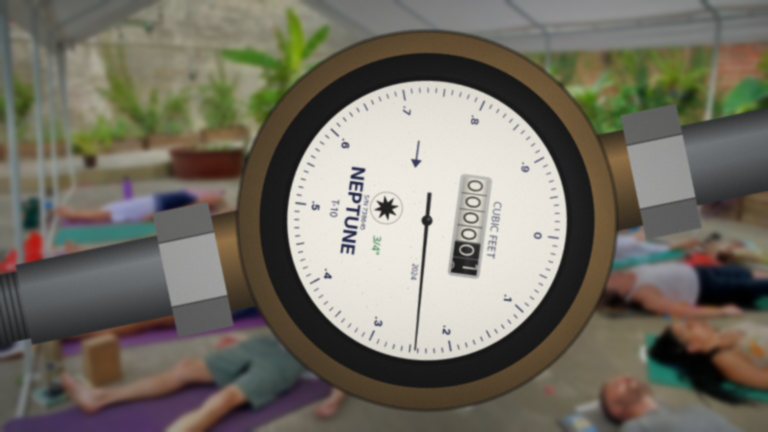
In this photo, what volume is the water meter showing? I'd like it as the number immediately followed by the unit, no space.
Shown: 1.24ft³
